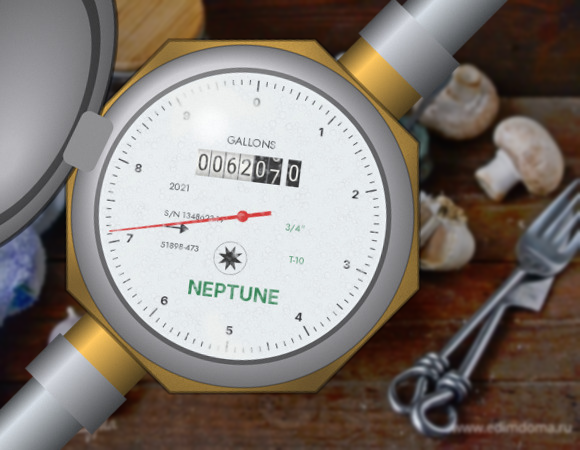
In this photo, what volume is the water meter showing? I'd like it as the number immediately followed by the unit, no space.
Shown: 62067.1gal
